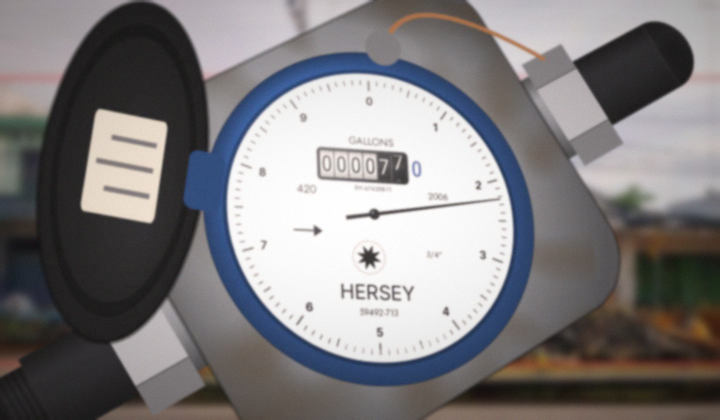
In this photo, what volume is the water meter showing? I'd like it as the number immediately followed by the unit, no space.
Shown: 772.2gal
